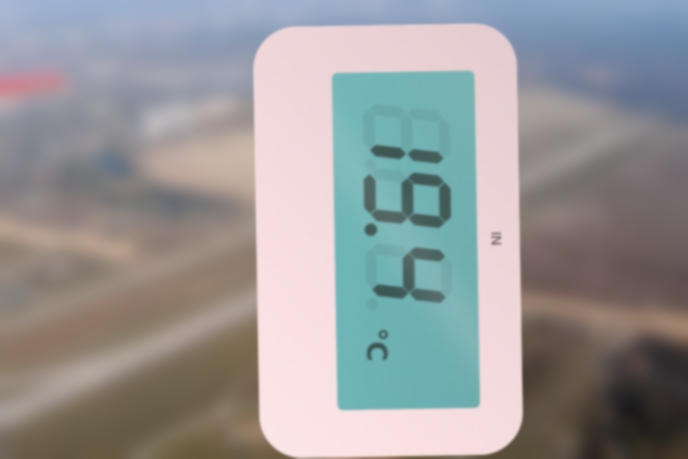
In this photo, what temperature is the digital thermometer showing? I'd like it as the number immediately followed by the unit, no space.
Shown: 19.4°C
